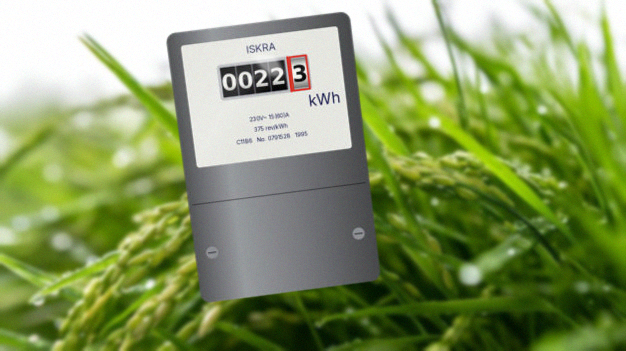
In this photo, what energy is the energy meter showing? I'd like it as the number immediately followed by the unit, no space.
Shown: 22.3kWh
